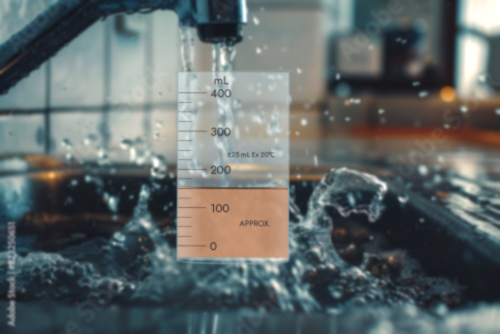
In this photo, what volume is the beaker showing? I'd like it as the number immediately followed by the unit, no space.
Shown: 150mL
